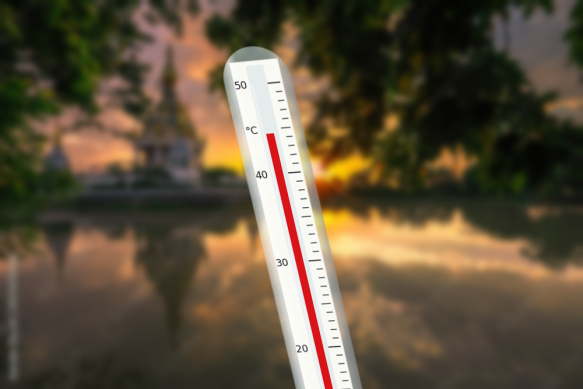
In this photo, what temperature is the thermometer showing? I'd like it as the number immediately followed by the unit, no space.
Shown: 44.5°C
